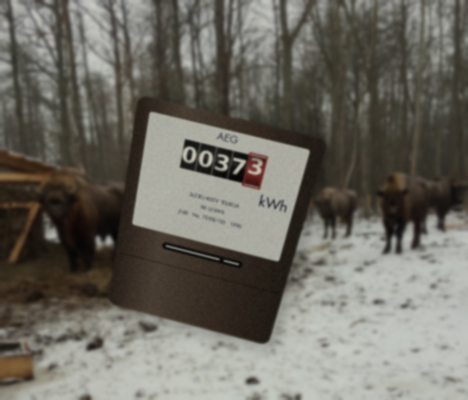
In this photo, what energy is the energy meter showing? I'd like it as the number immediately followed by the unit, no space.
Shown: 37.3kWh
